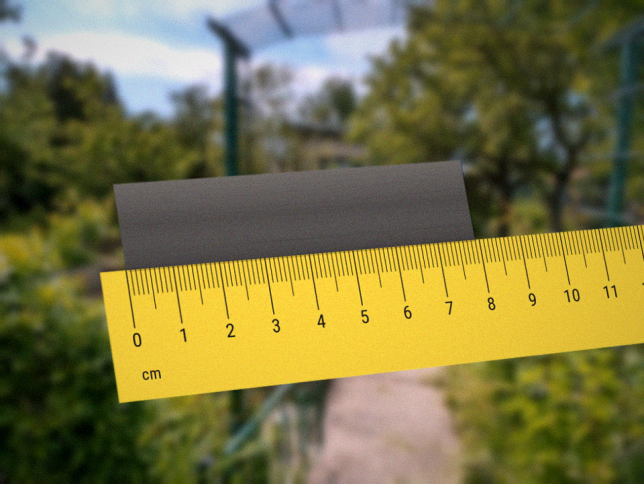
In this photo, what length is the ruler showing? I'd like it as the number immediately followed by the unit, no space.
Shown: 7.9cm
